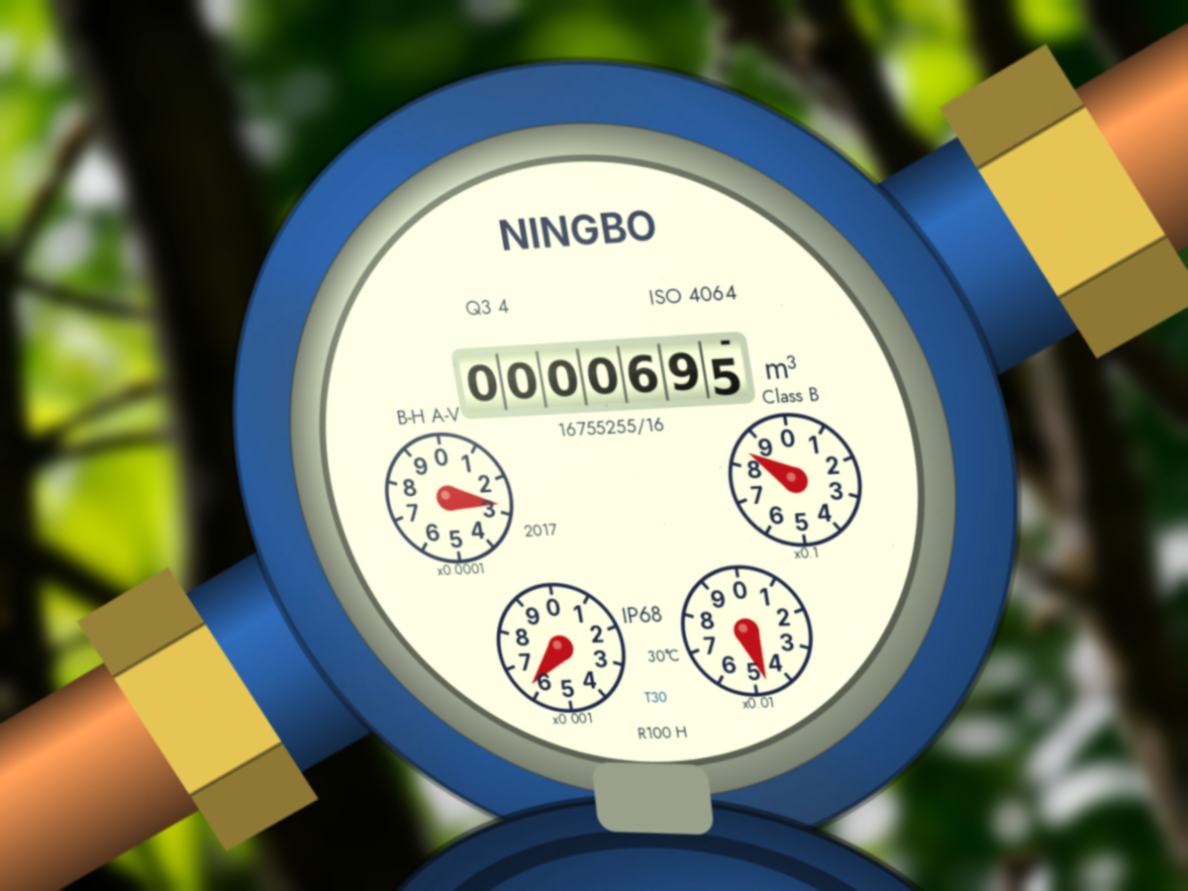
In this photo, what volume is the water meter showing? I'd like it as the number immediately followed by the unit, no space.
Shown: 694.8462m³
